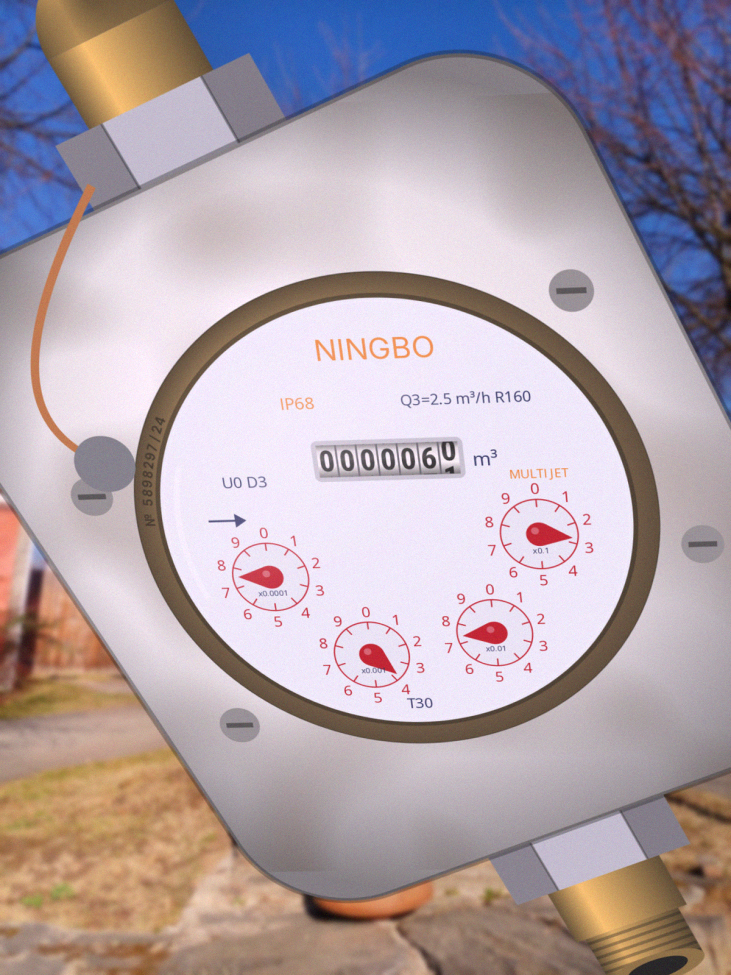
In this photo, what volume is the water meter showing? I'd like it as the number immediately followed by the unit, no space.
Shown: 60.2737m³
